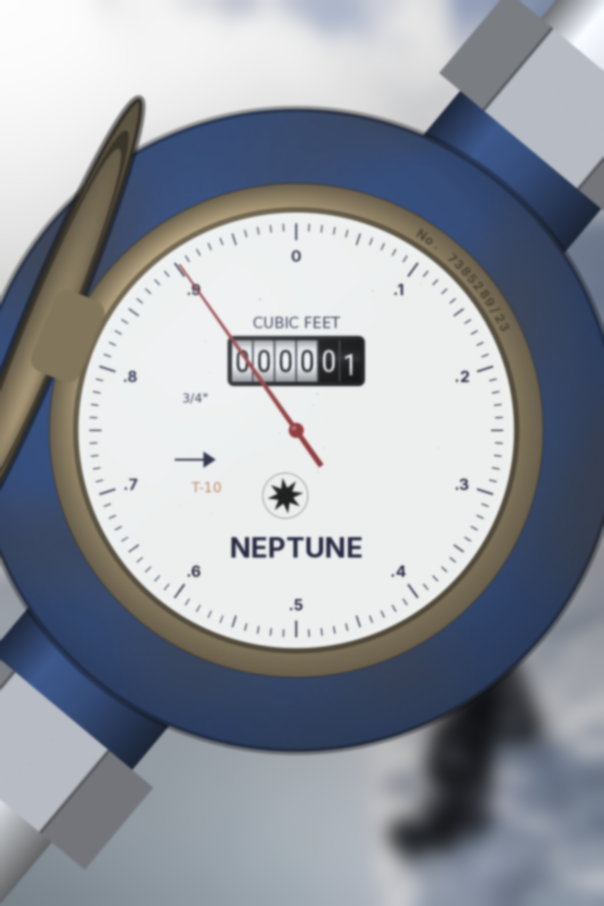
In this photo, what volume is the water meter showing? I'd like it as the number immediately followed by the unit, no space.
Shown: 0.90ft³
